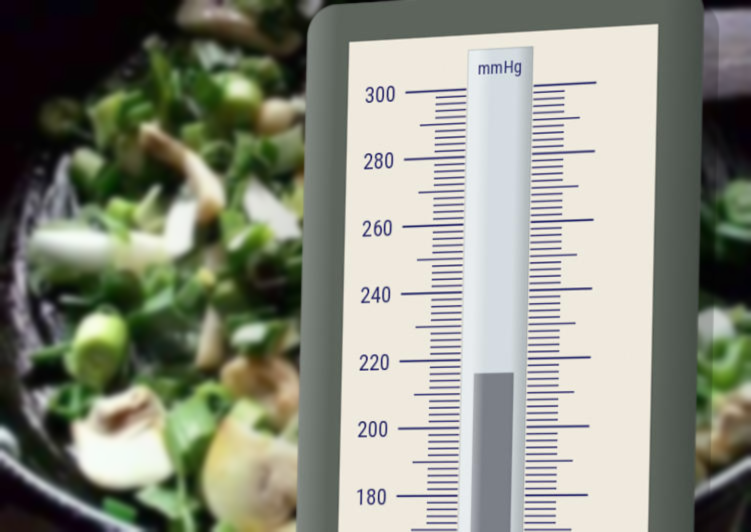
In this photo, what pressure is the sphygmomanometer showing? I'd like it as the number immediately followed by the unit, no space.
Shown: 216mmHg
